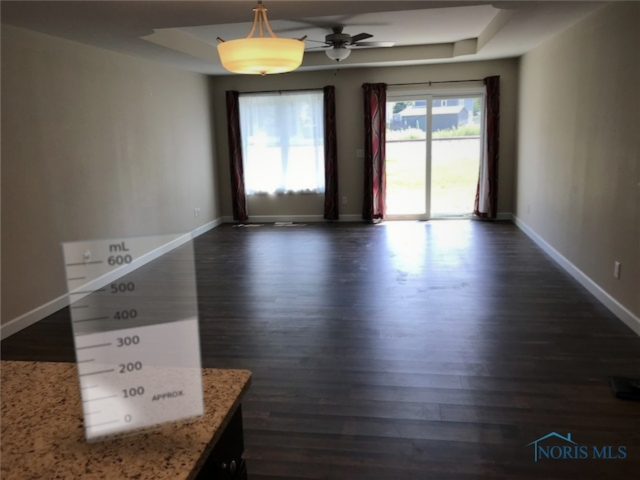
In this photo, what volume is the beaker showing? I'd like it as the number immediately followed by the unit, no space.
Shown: 350mL
